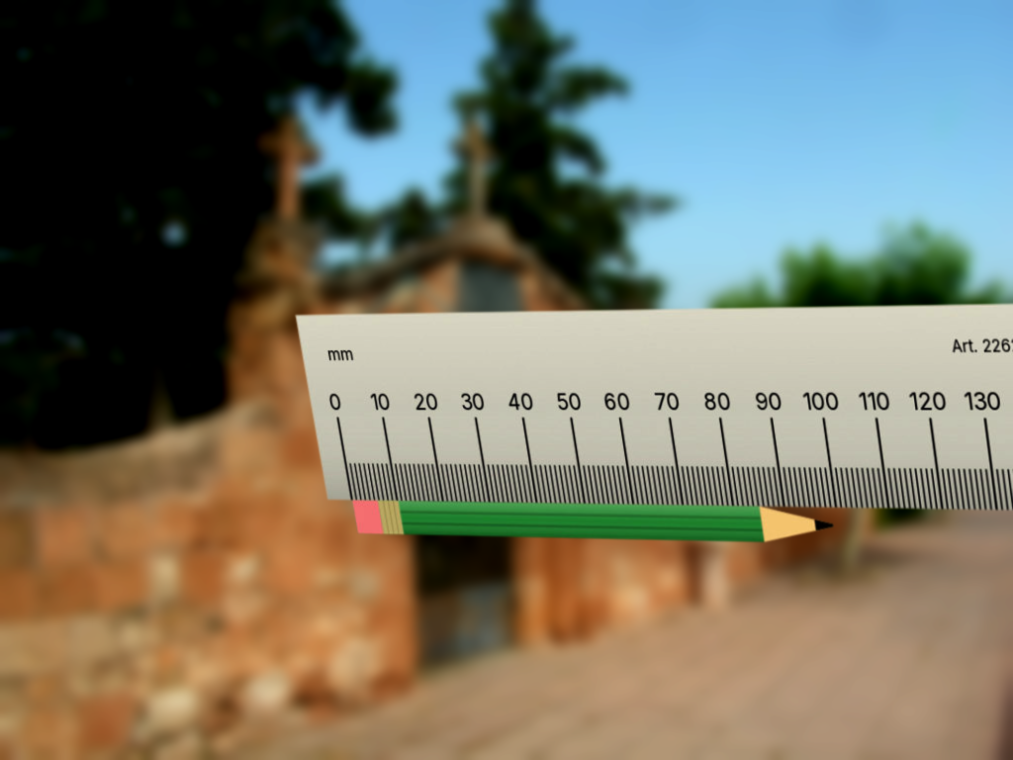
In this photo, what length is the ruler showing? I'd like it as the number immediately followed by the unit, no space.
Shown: 99mm
